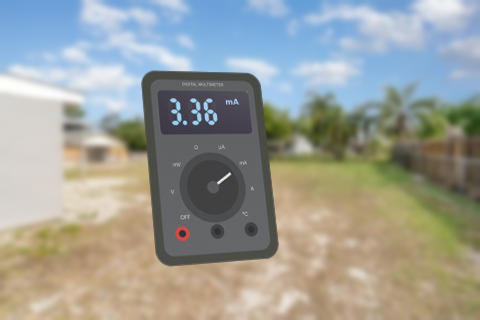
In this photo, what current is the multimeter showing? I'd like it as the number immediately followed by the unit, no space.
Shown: 3.36mA
